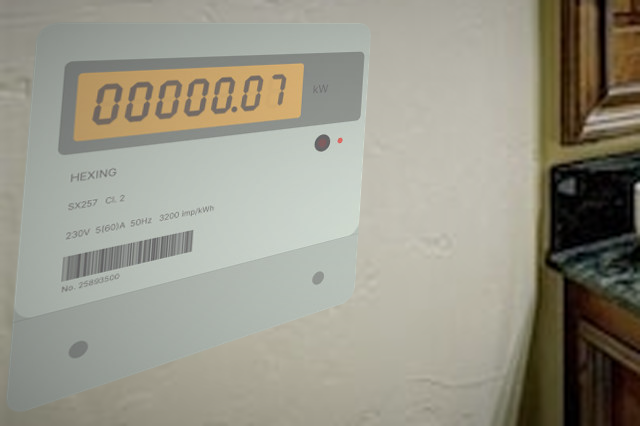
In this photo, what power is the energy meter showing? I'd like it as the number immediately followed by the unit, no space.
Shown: 0.07kW
